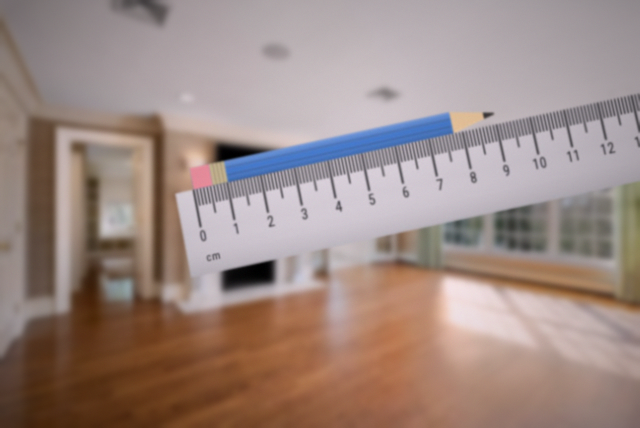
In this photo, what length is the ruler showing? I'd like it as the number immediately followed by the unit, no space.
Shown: 9cm
